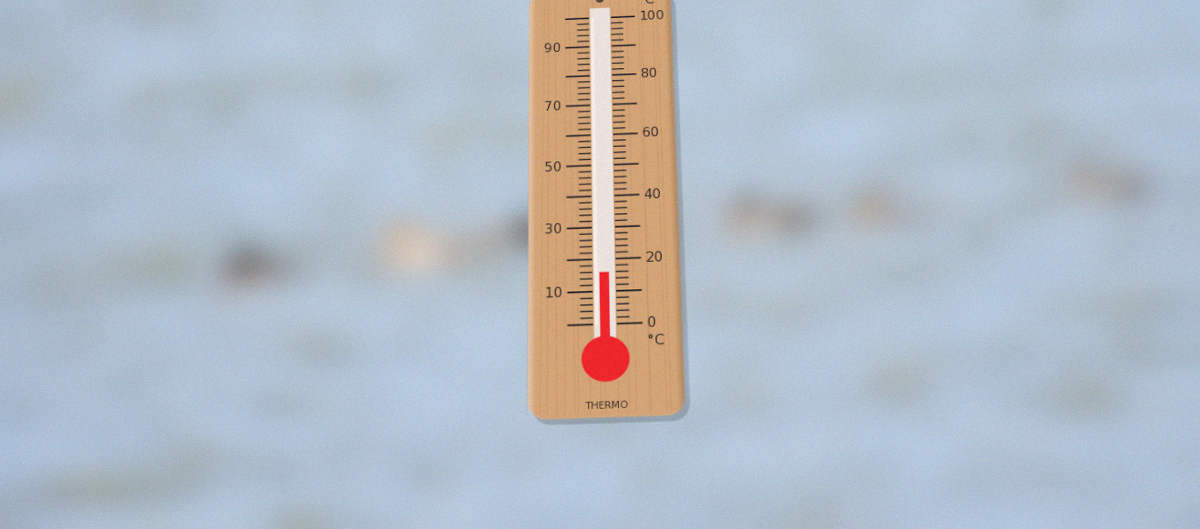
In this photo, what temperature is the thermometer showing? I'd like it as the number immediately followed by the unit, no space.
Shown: 16°C
